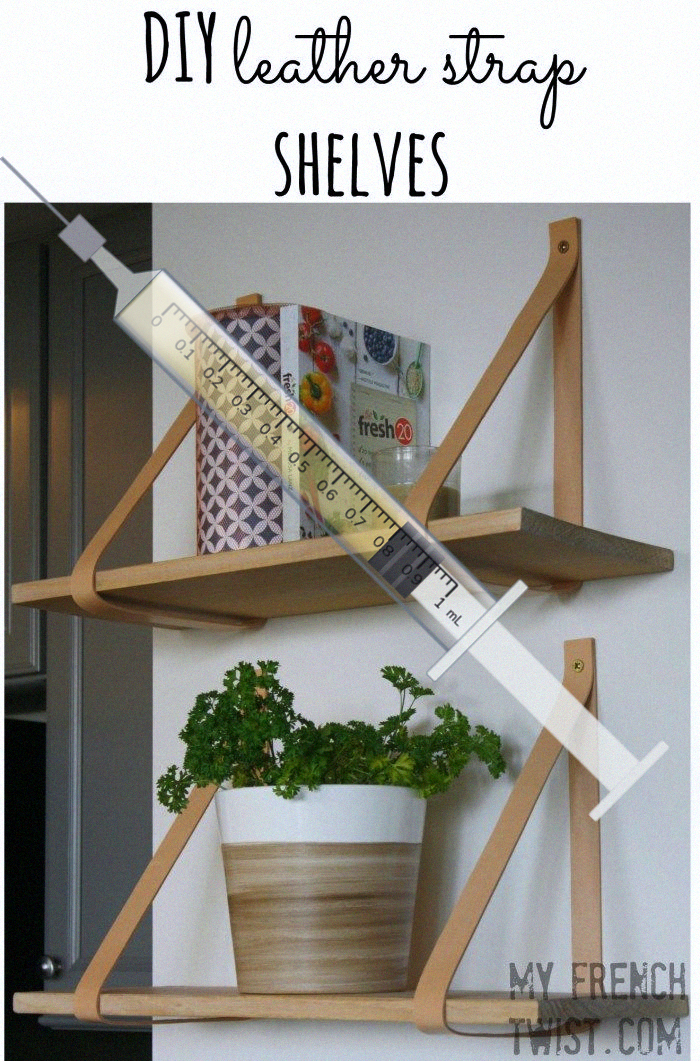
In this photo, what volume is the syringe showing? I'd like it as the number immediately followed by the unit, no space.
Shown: 0.8mL
